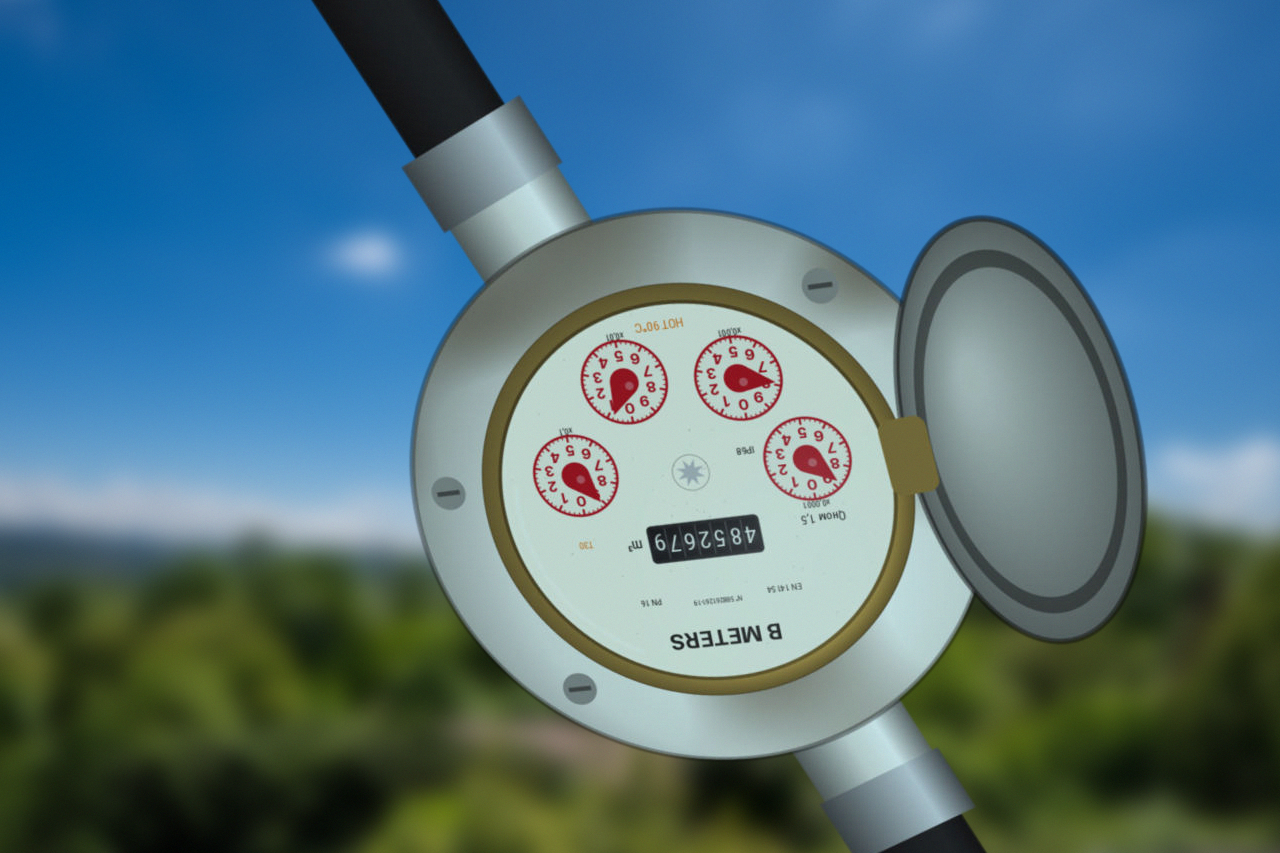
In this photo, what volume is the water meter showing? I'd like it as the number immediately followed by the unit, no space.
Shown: 4852678.9078m³
